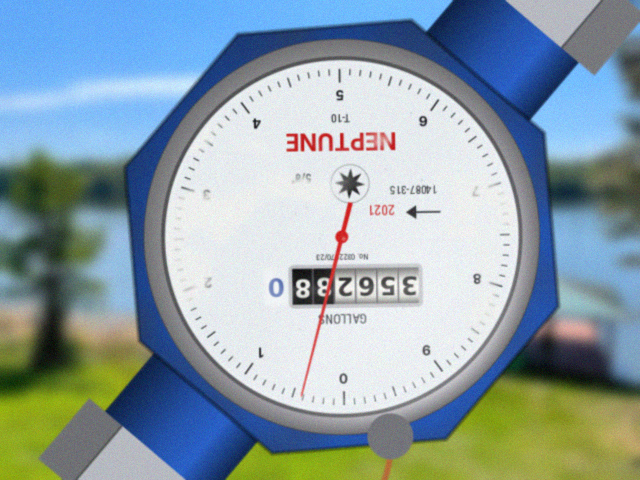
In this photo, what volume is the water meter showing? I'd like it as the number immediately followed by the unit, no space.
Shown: 3562880.4gal
